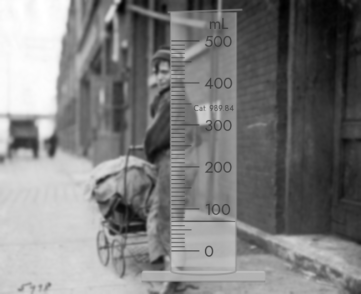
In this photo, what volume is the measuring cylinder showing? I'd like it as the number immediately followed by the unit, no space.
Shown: 70mL
